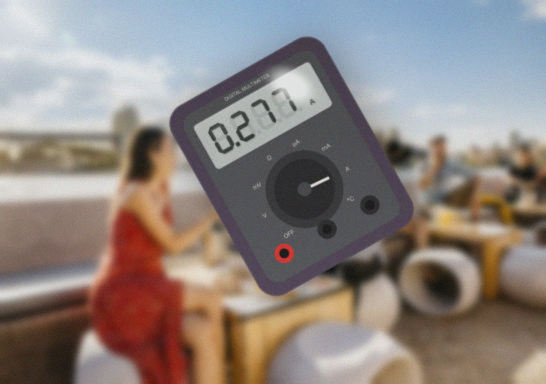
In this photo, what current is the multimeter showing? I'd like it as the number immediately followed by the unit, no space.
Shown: 0.277A
